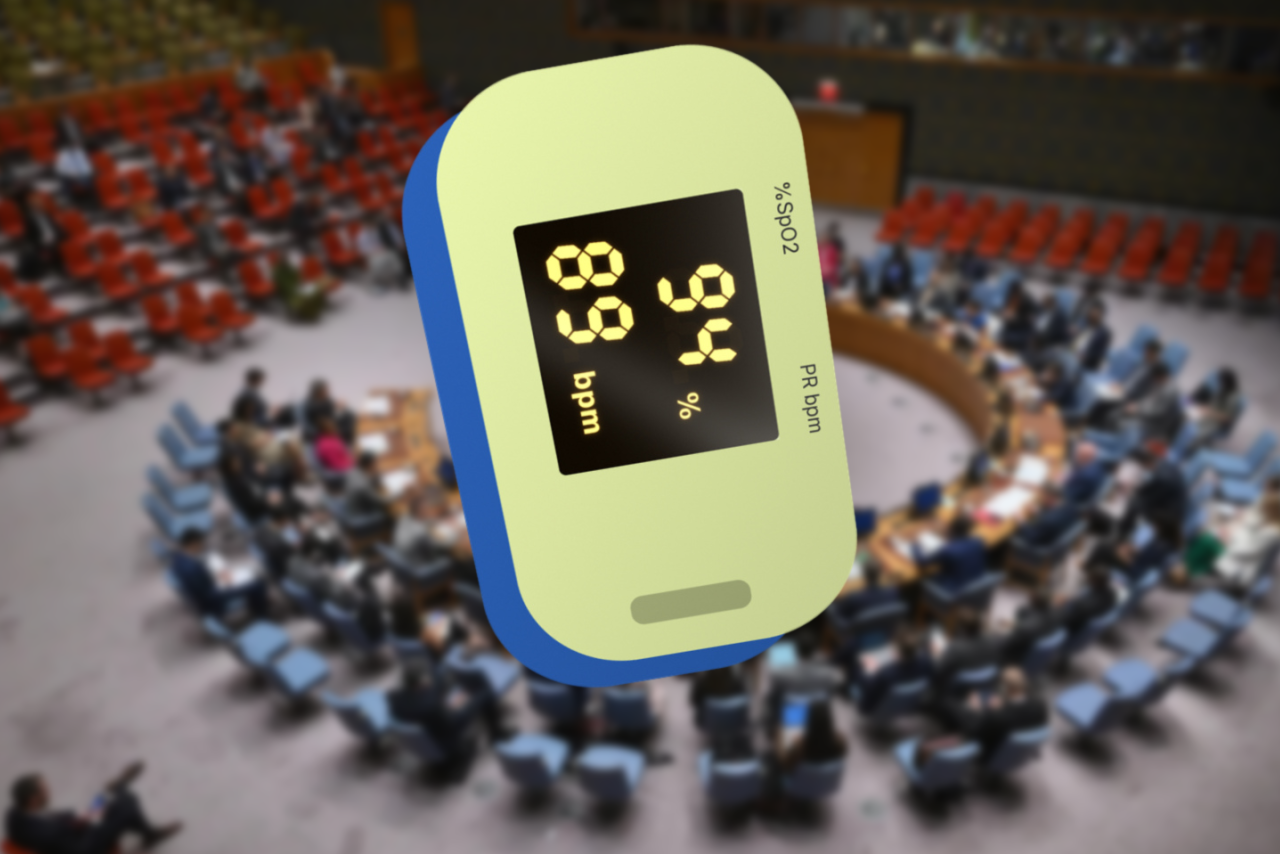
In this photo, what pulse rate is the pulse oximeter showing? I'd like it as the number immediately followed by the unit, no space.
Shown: 89bpm
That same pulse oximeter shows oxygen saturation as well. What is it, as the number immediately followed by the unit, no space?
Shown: 94%
